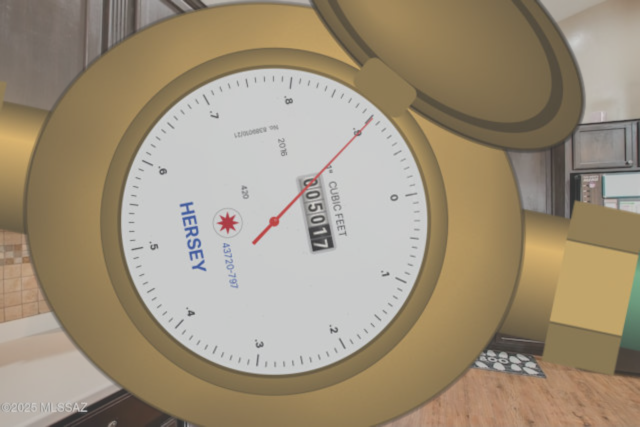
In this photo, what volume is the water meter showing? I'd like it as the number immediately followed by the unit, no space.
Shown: 5016.90ft³
